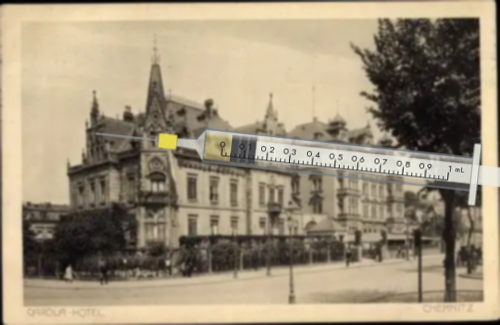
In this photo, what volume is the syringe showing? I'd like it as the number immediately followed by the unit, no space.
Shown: 0.04mL
